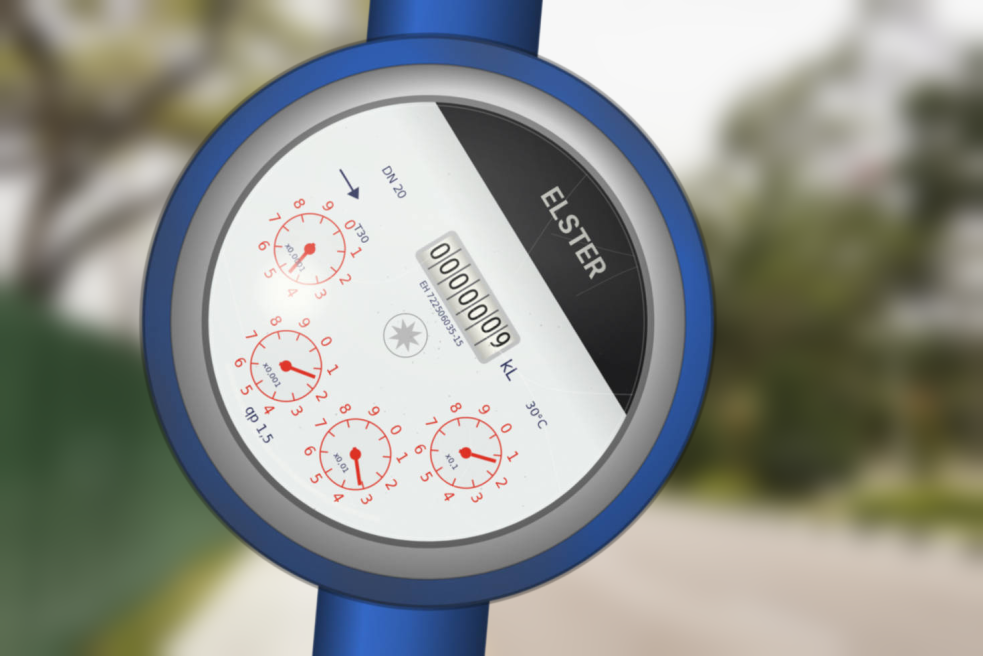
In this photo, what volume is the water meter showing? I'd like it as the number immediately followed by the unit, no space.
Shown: 9.1314kL
